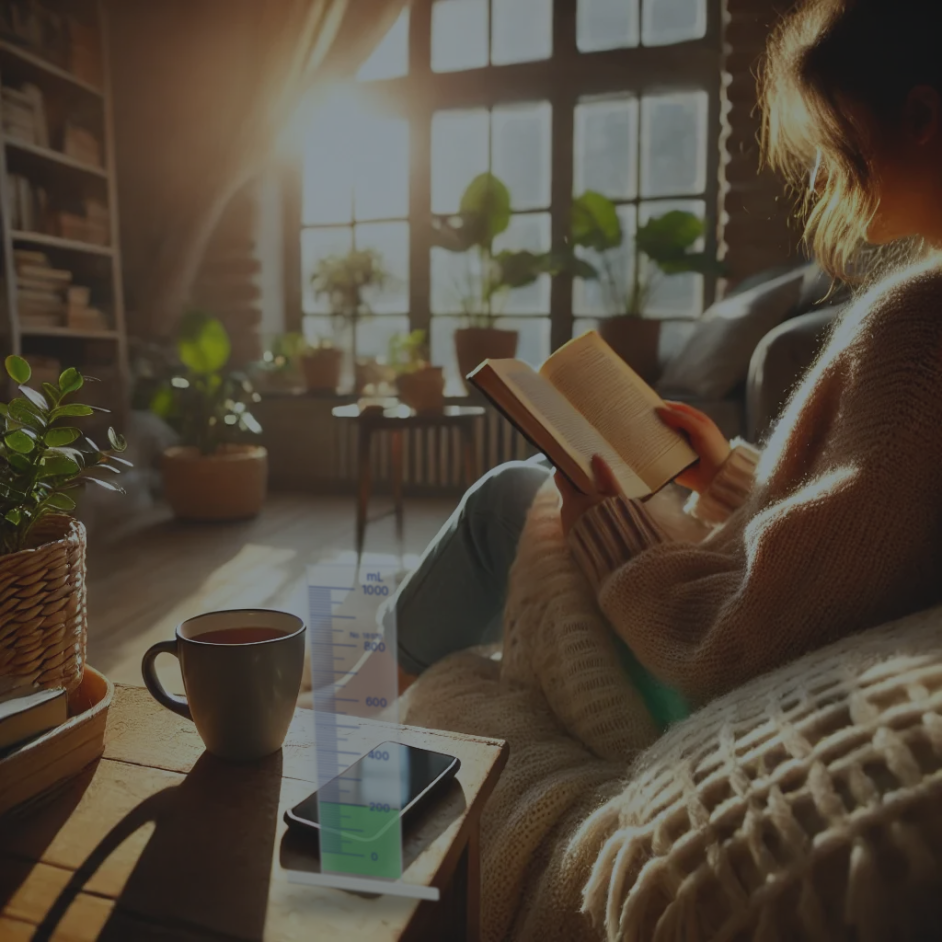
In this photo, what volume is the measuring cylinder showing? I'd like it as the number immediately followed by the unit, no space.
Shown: 200mL
